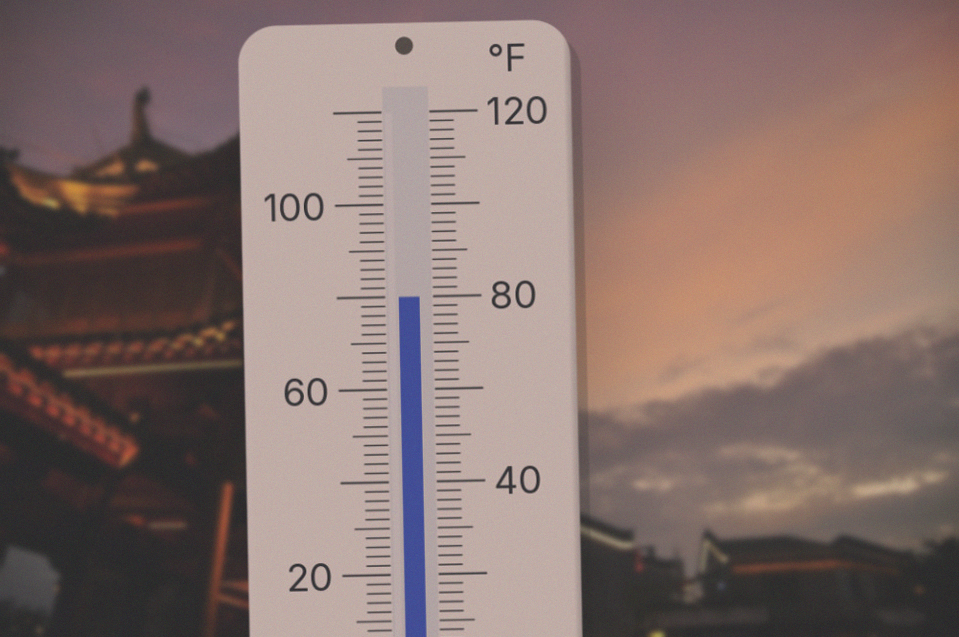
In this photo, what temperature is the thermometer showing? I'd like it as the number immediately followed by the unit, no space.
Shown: 80°F
